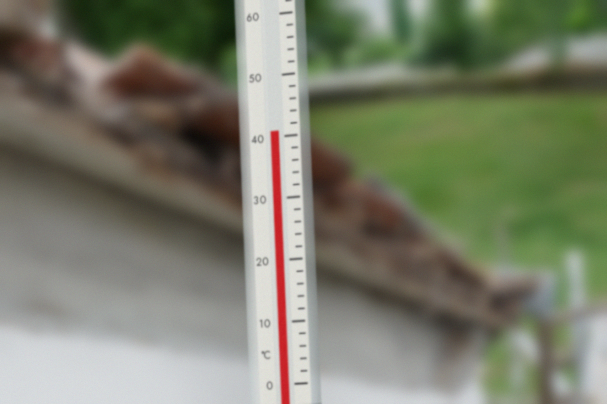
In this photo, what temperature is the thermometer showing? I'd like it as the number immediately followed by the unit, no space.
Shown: 41°C
